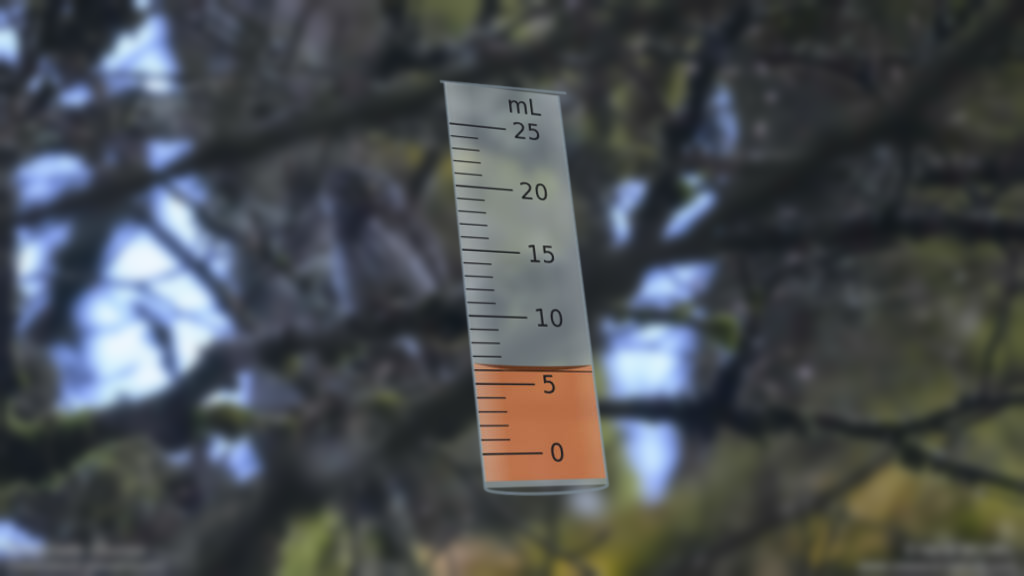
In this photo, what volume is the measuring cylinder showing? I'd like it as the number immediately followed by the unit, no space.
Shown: 6mL
